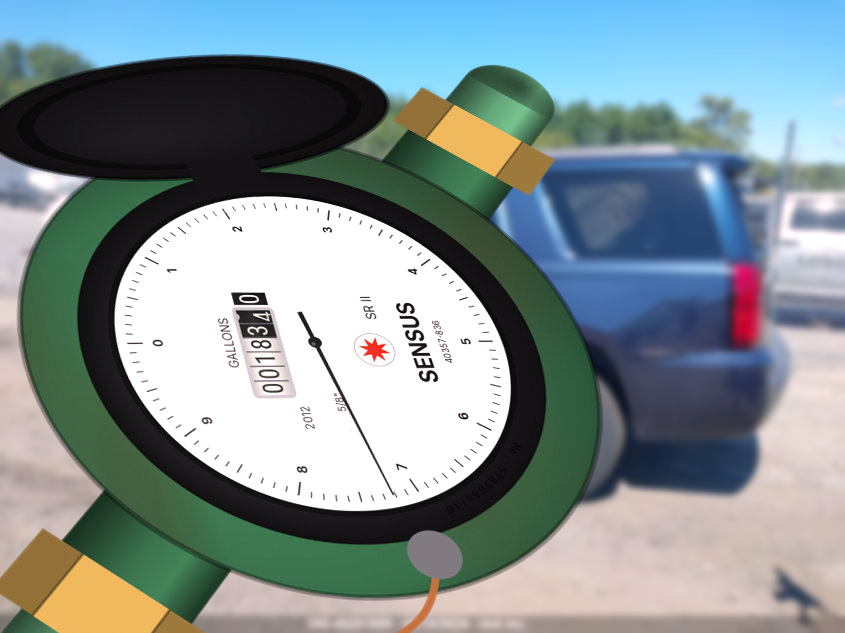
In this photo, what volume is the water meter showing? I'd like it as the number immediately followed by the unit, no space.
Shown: 18337.2gal
